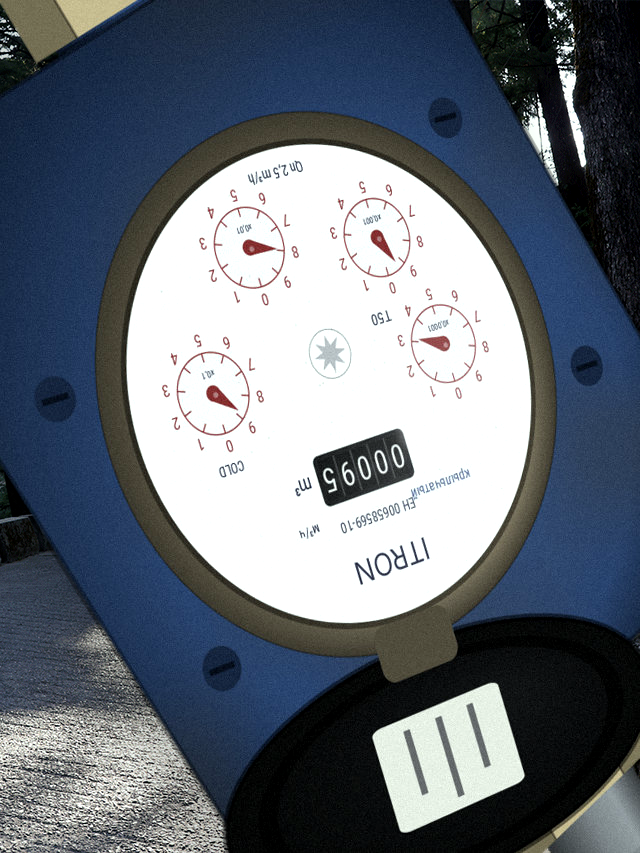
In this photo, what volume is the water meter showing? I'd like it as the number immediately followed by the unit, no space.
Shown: 95.8793m³
